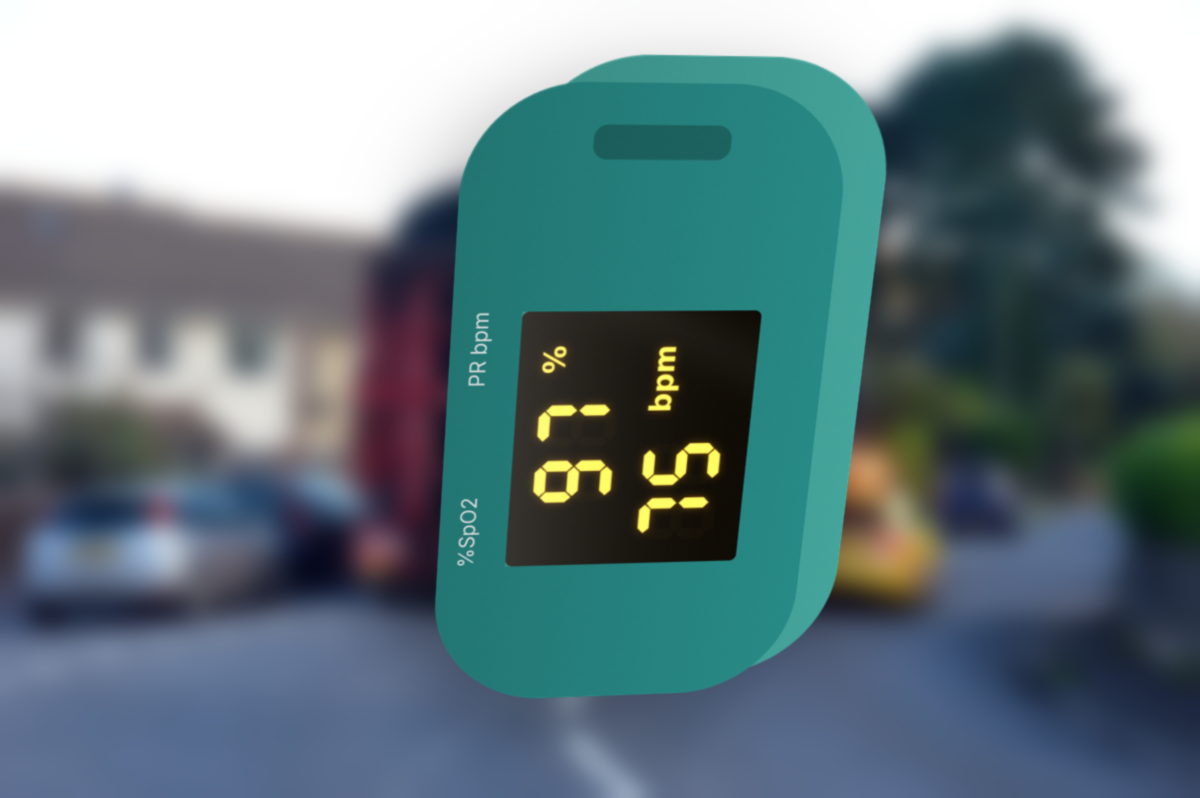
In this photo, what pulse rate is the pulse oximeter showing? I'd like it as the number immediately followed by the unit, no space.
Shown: 75bpm
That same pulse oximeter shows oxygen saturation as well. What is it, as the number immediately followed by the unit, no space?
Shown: 97%
